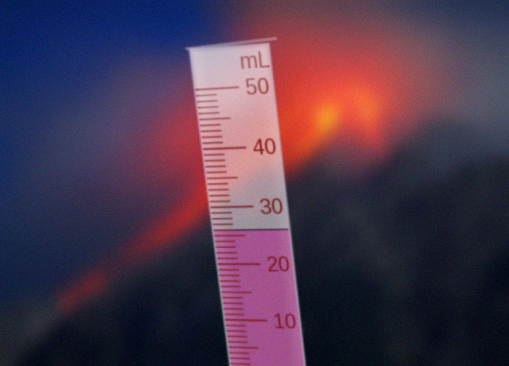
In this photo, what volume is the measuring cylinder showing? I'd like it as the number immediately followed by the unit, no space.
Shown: 26mL
